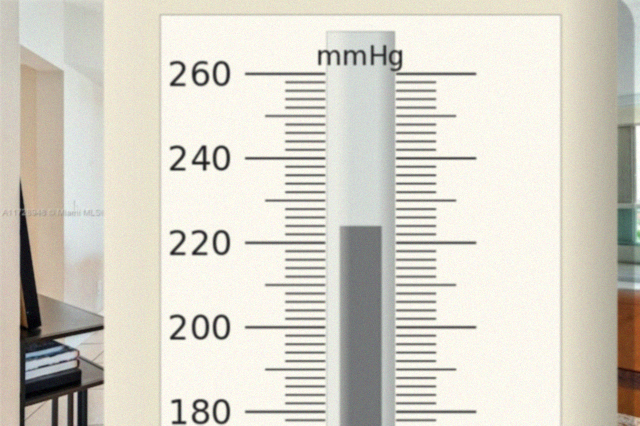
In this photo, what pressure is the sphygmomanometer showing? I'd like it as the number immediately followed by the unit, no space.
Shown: 224mmHg
